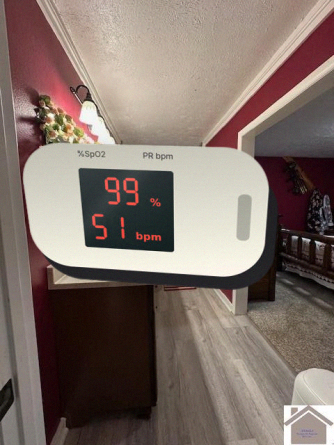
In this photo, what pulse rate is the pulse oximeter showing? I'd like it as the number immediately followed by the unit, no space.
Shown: 51bpm
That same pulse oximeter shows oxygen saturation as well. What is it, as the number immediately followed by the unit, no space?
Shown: 99%
